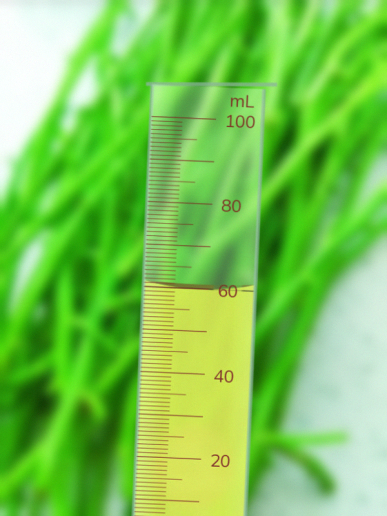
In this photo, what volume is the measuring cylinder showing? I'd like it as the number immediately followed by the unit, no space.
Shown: 60mL
